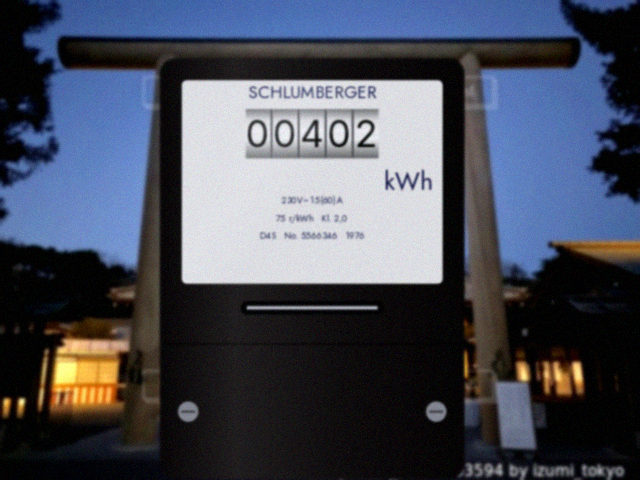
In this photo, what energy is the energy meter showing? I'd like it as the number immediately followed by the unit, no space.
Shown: 402kWh
